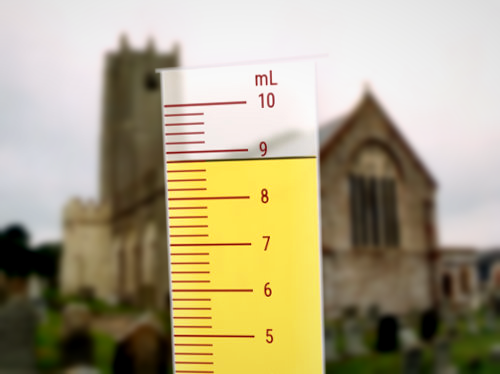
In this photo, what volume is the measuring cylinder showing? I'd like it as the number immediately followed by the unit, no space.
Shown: 8.8mL
